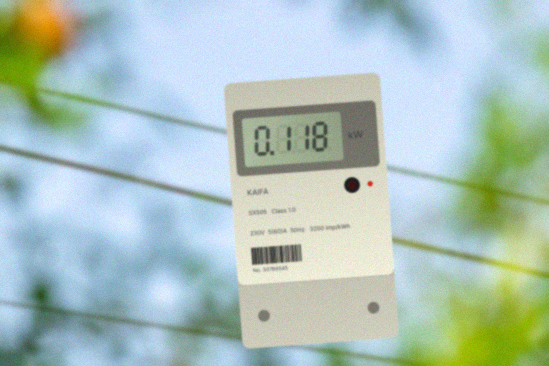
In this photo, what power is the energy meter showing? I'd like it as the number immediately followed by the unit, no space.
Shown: 0.118kW
